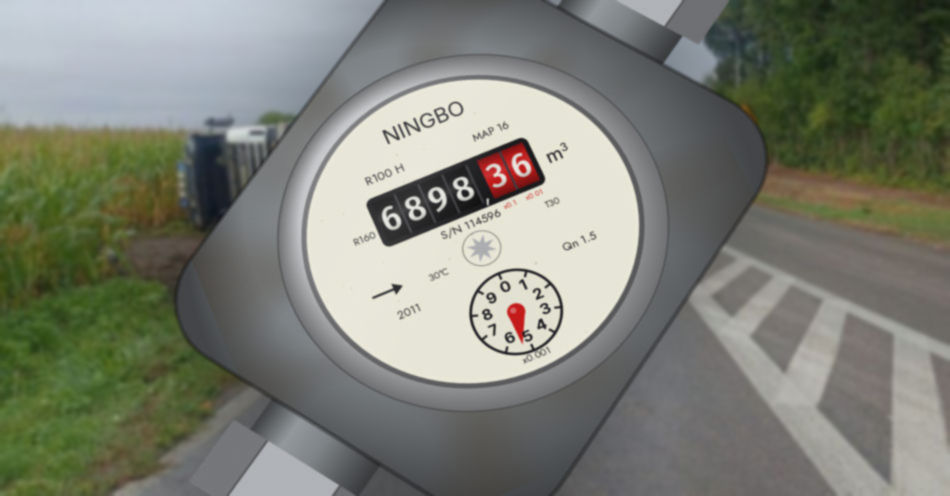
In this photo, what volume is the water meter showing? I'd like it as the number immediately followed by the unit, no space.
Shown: 6898.365m³
